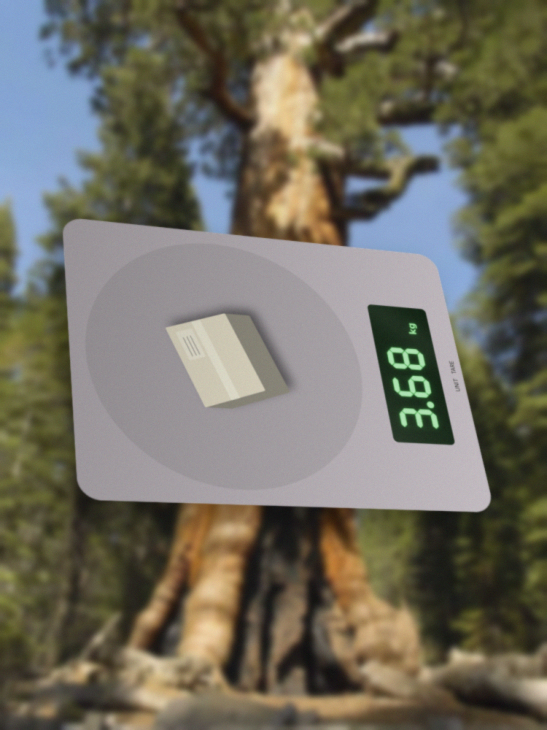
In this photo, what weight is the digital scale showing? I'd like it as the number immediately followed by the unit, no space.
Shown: 3.68kg
